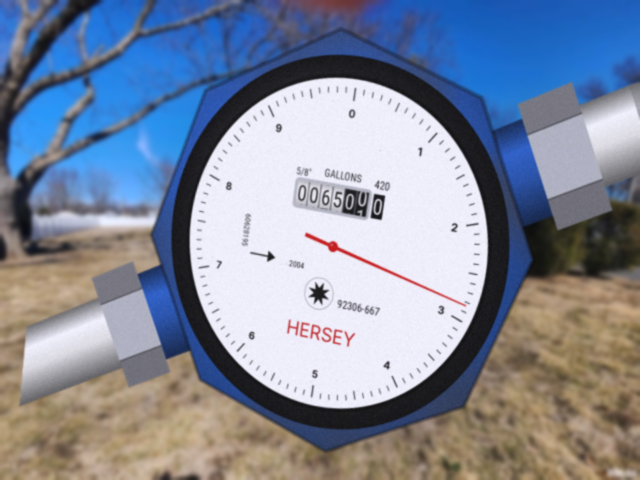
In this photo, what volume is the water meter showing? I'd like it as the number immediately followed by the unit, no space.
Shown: 65002.8gal
